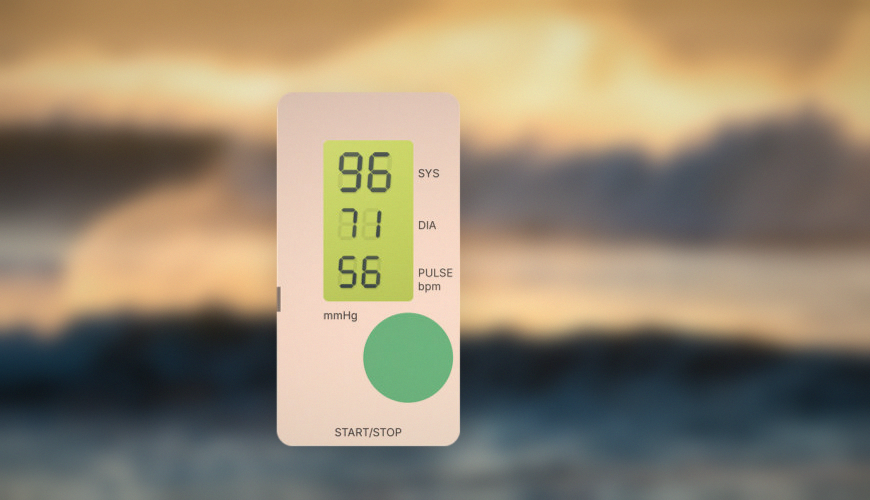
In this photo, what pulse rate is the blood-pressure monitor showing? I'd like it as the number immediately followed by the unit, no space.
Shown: 56bpm
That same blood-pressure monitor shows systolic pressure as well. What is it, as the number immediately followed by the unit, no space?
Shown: 96mmHg
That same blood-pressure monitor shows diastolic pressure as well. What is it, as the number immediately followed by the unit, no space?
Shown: 71mmHg
